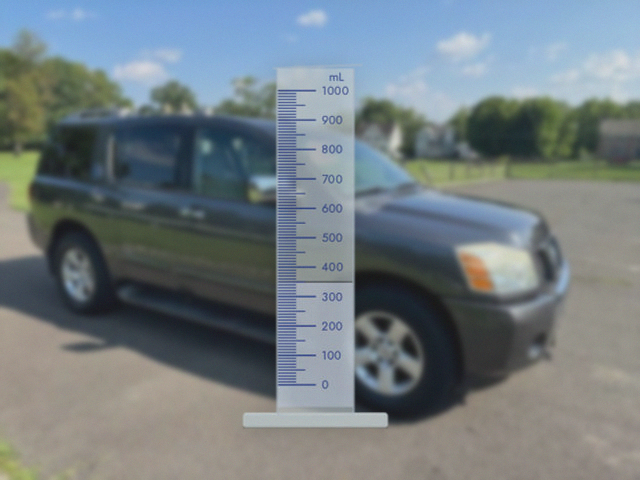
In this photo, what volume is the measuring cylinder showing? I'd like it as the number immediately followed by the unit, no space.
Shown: 350mL
